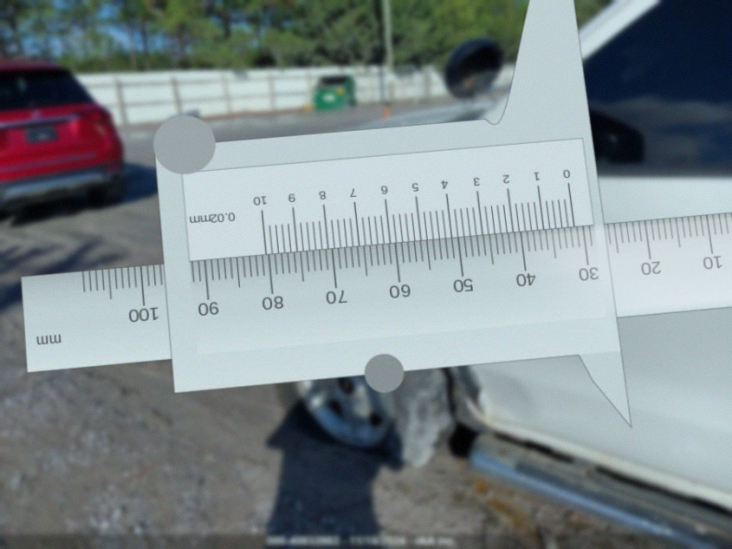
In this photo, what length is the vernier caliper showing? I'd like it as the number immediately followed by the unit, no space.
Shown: 31.4mm
